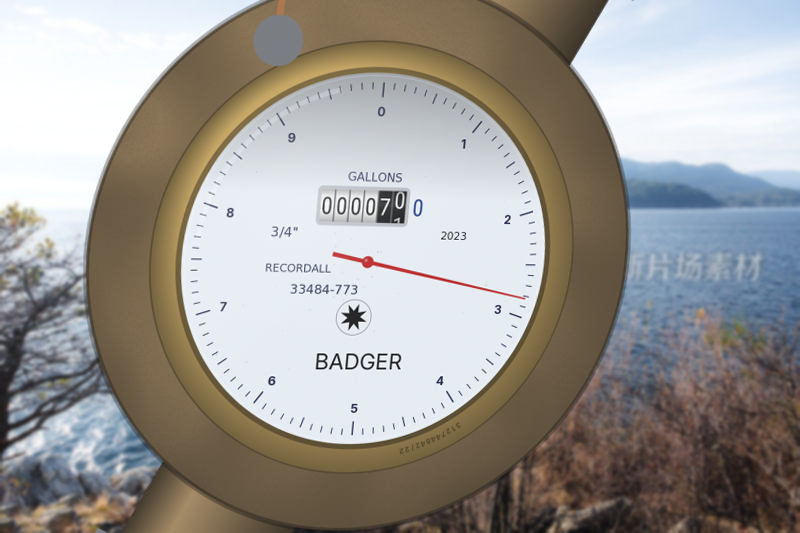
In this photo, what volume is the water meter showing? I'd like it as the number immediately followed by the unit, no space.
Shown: 702.8gal
